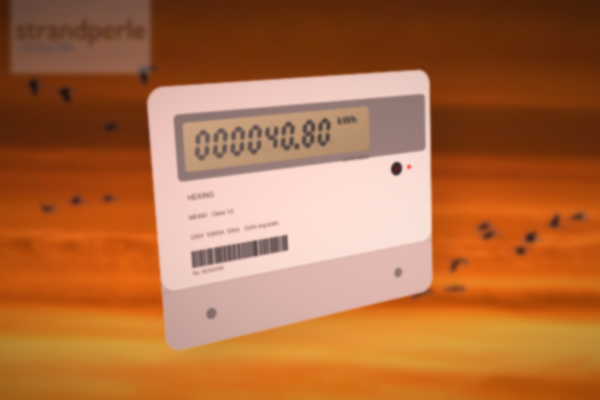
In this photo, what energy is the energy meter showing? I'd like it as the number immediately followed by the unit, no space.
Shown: 40.80kWh
